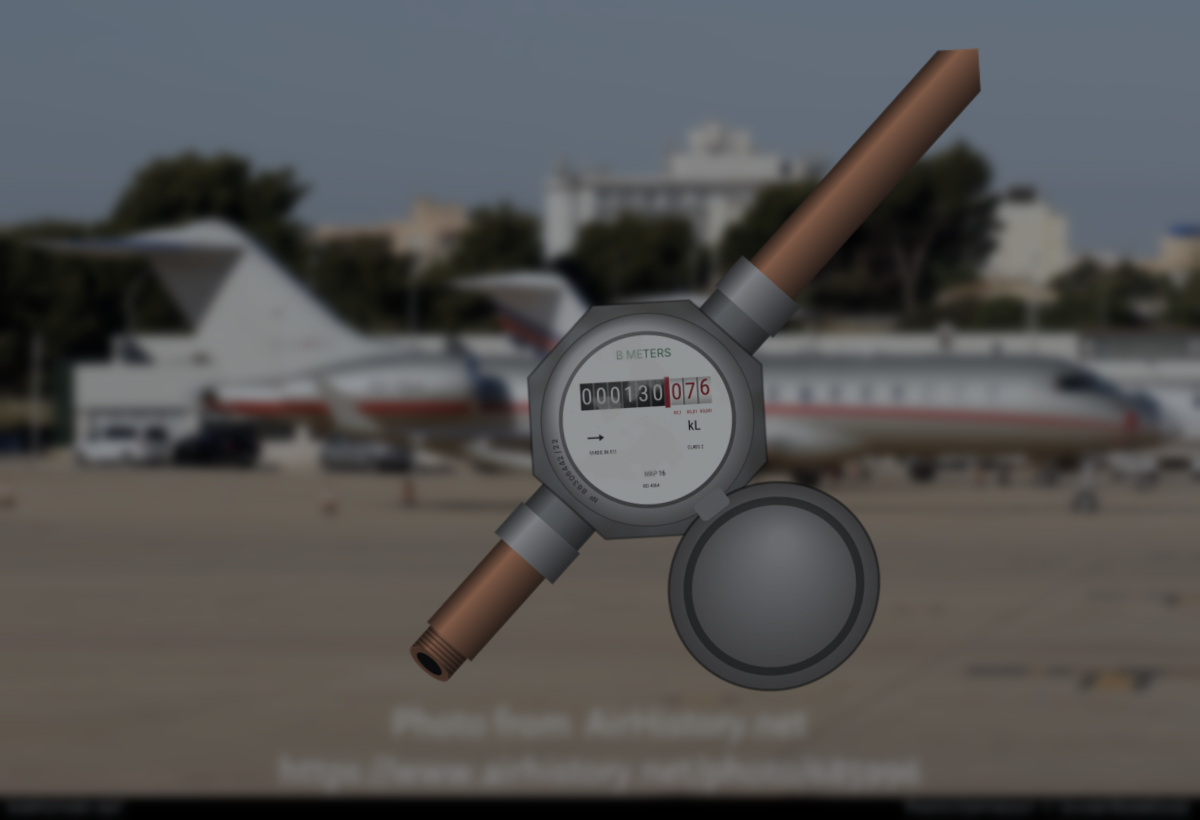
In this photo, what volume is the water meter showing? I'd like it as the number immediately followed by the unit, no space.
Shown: 130.076kL
